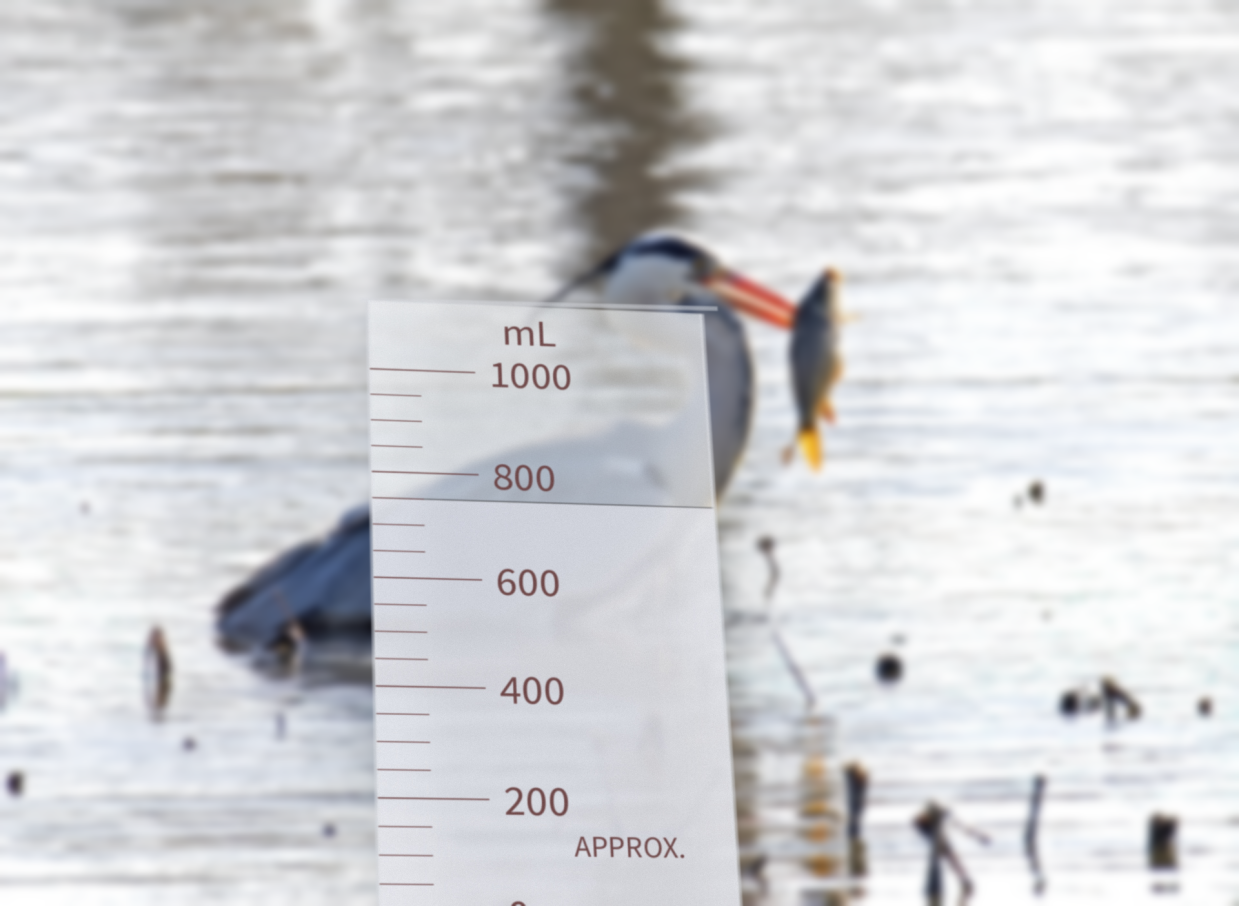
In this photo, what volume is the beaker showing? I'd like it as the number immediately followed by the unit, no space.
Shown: 750mL
